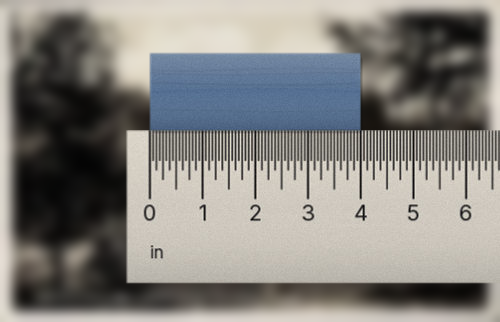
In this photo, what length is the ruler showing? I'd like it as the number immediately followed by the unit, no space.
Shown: 4in
